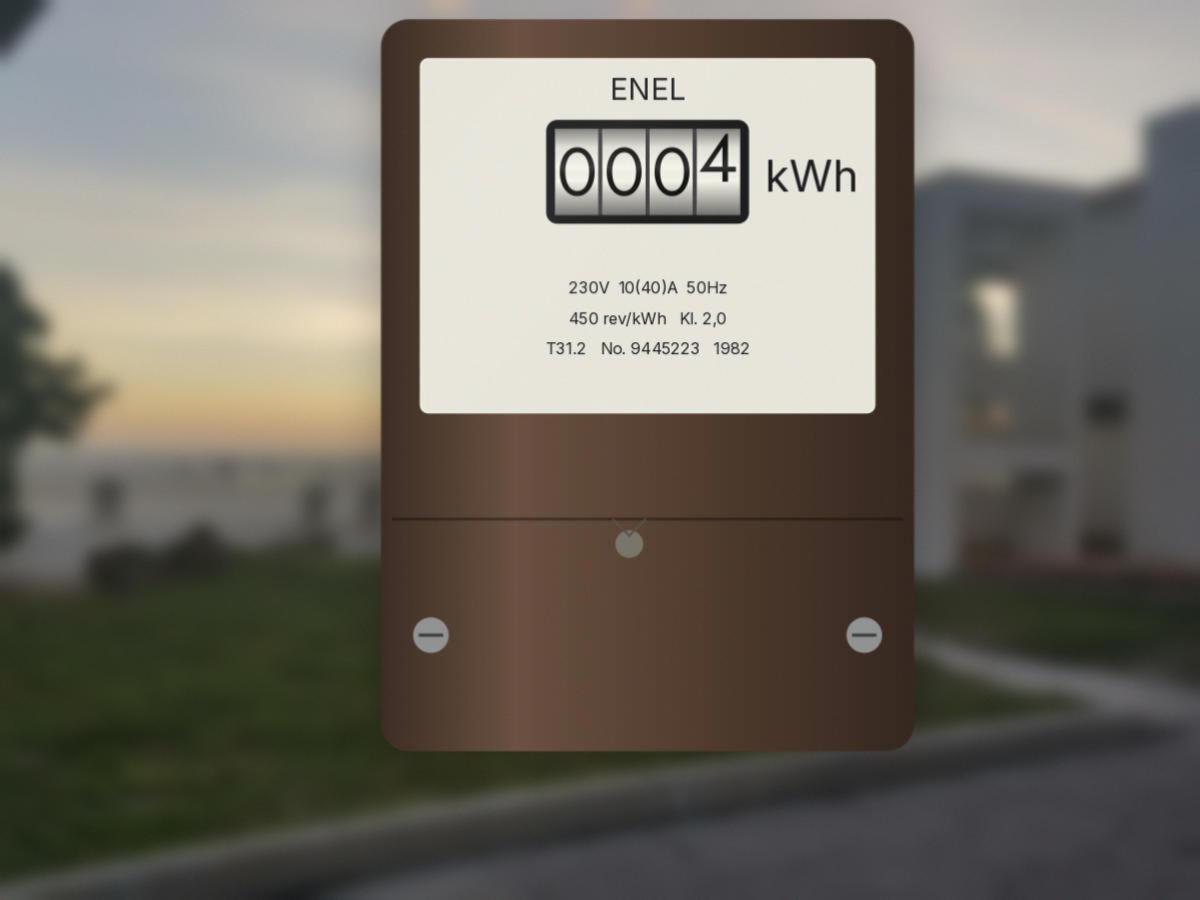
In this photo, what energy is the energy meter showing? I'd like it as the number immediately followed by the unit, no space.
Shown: 4kWh
